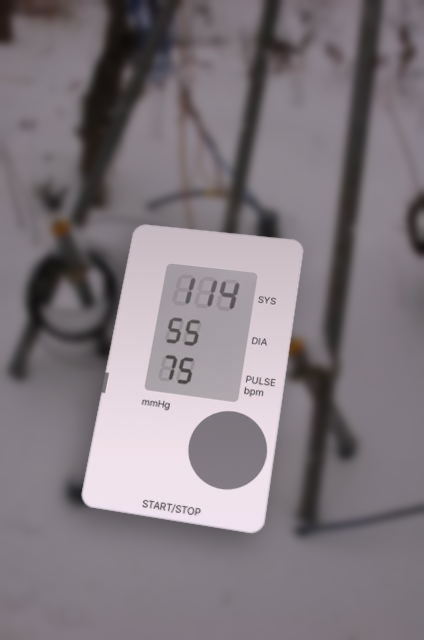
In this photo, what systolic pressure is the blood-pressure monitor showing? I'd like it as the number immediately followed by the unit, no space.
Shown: 114mmHg
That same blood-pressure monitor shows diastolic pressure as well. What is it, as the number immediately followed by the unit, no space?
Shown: 55mmHg
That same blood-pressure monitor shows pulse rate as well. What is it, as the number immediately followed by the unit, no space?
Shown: 75bpm
